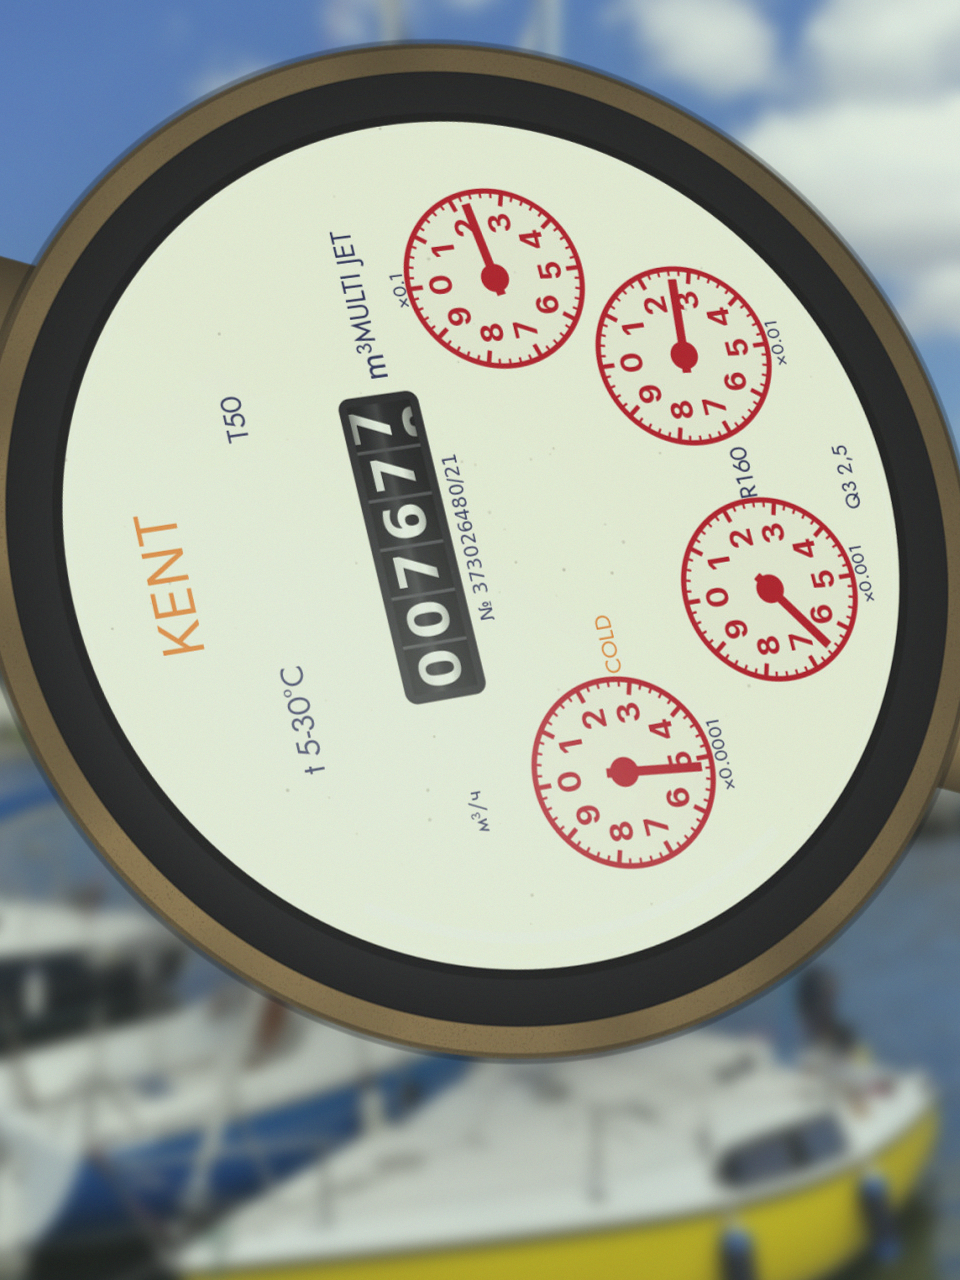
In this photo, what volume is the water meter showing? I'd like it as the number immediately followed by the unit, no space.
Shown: 7677.2265m³
